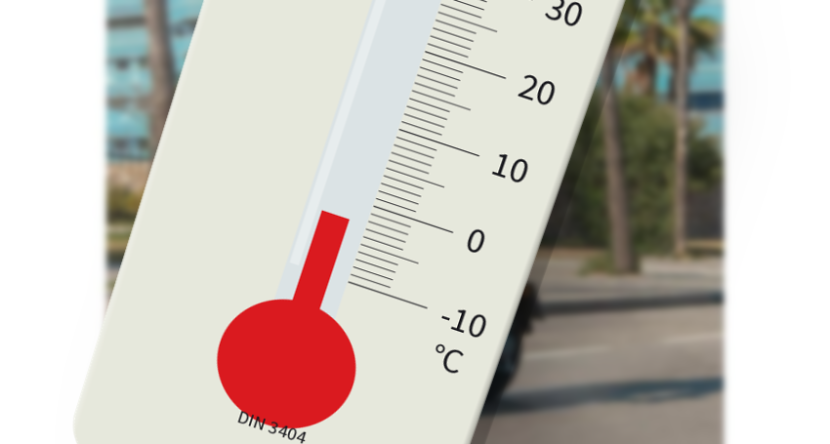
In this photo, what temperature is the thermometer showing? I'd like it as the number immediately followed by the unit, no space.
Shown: -2.5°C
